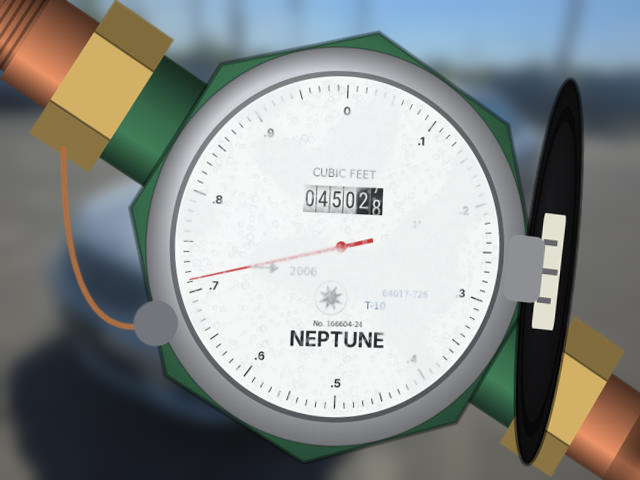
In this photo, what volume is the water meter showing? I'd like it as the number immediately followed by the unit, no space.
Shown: 45027.71ft³
